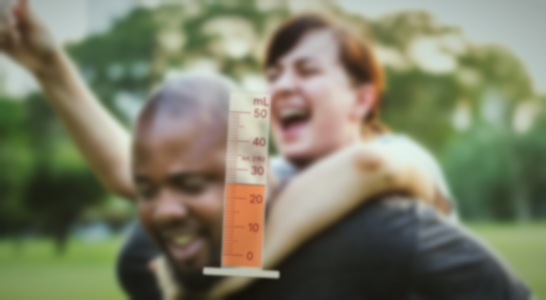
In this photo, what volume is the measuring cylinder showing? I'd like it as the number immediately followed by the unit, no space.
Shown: 25mL
